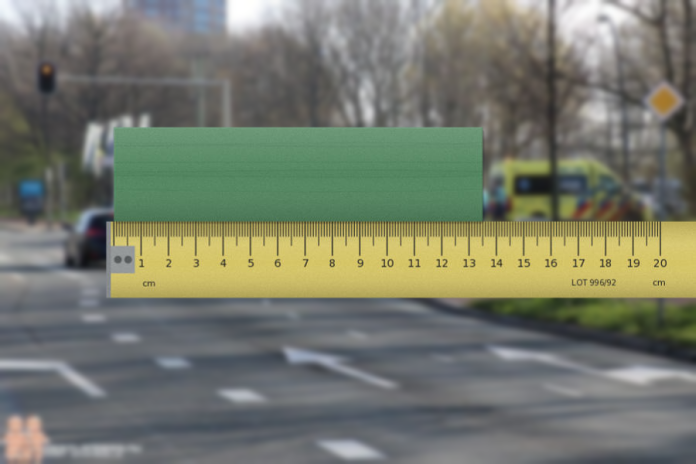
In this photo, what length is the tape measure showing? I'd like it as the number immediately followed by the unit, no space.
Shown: 13.5cm
